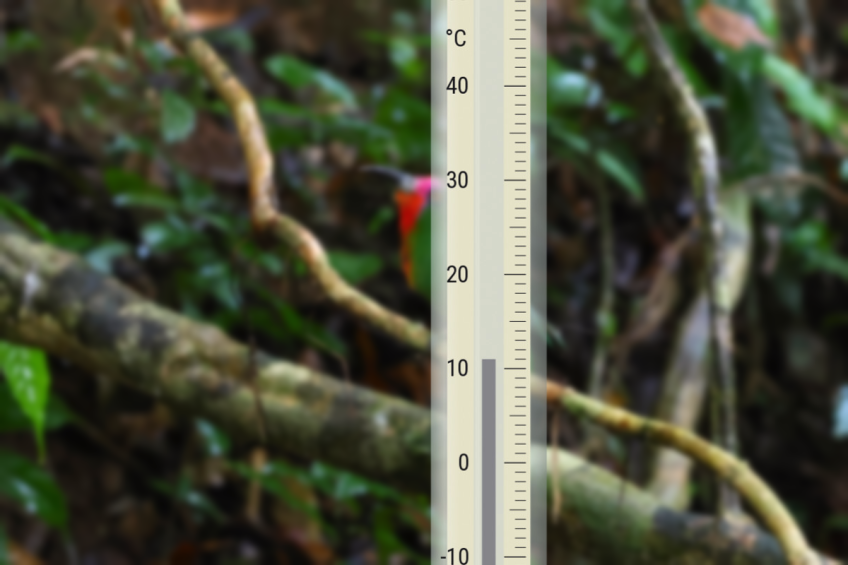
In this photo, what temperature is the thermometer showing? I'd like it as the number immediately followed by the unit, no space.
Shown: 11°C
